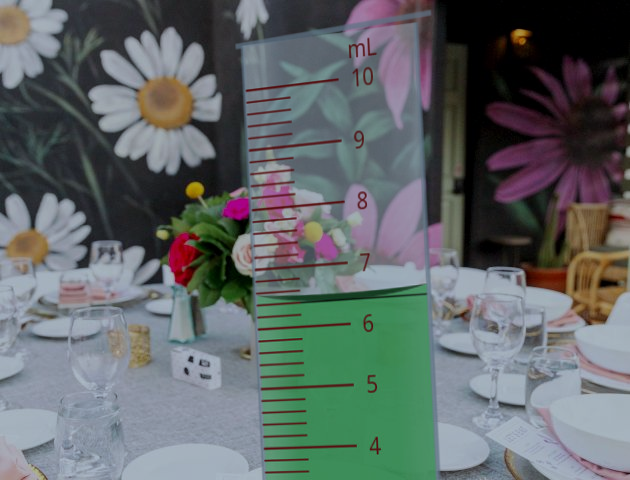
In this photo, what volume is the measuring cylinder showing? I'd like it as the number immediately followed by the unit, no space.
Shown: 6.4mL
